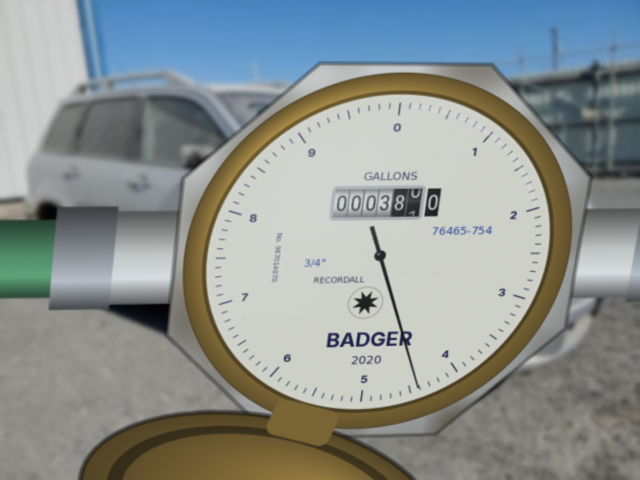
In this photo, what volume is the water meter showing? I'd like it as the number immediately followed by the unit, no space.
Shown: 3804.4gal
